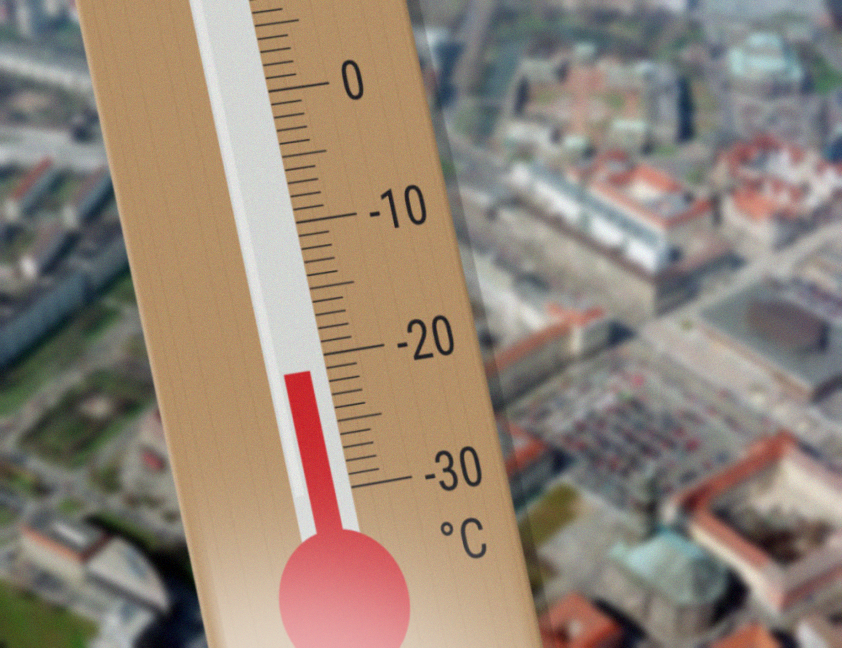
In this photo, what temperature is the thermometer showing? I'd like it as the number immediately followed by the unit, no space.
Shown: -21°C
